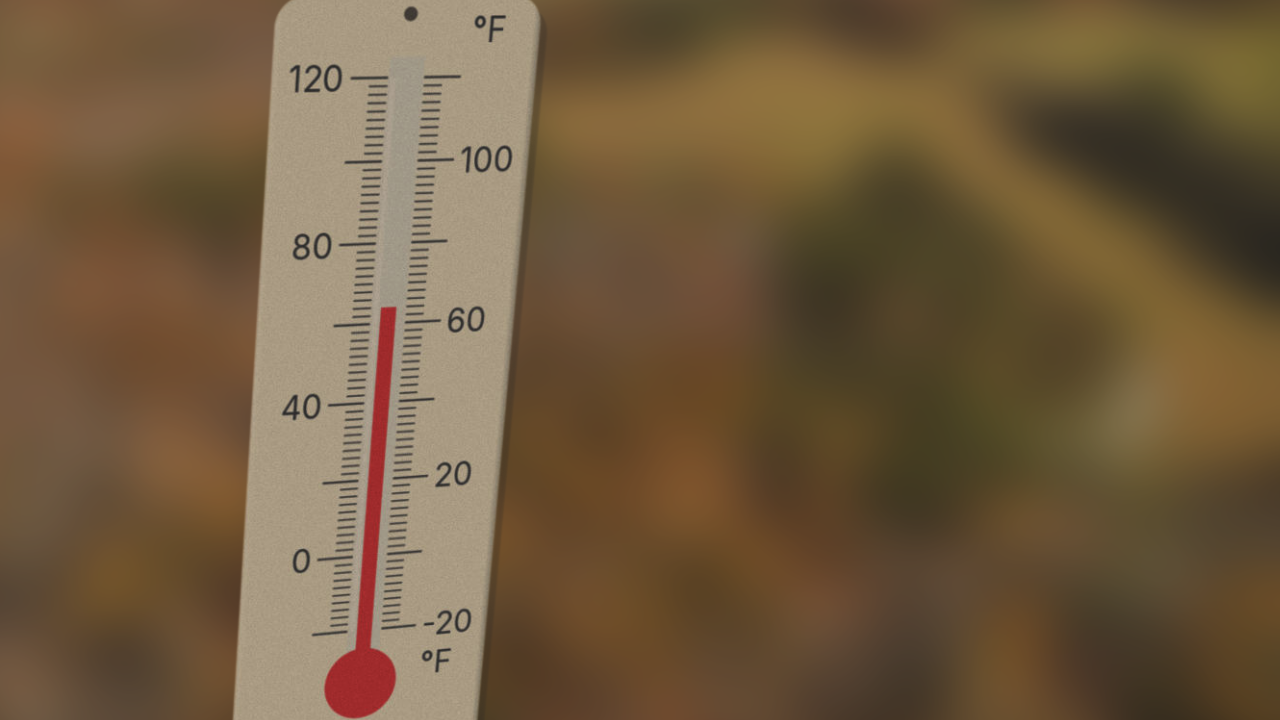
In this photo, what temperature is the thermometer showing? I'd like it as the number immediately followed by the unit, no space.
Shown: 64°F
